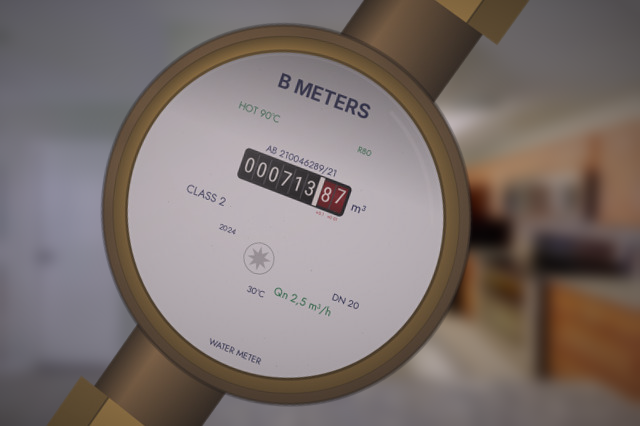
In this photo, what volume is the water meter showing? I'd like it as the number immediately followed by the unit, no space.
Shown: 713.87m³
